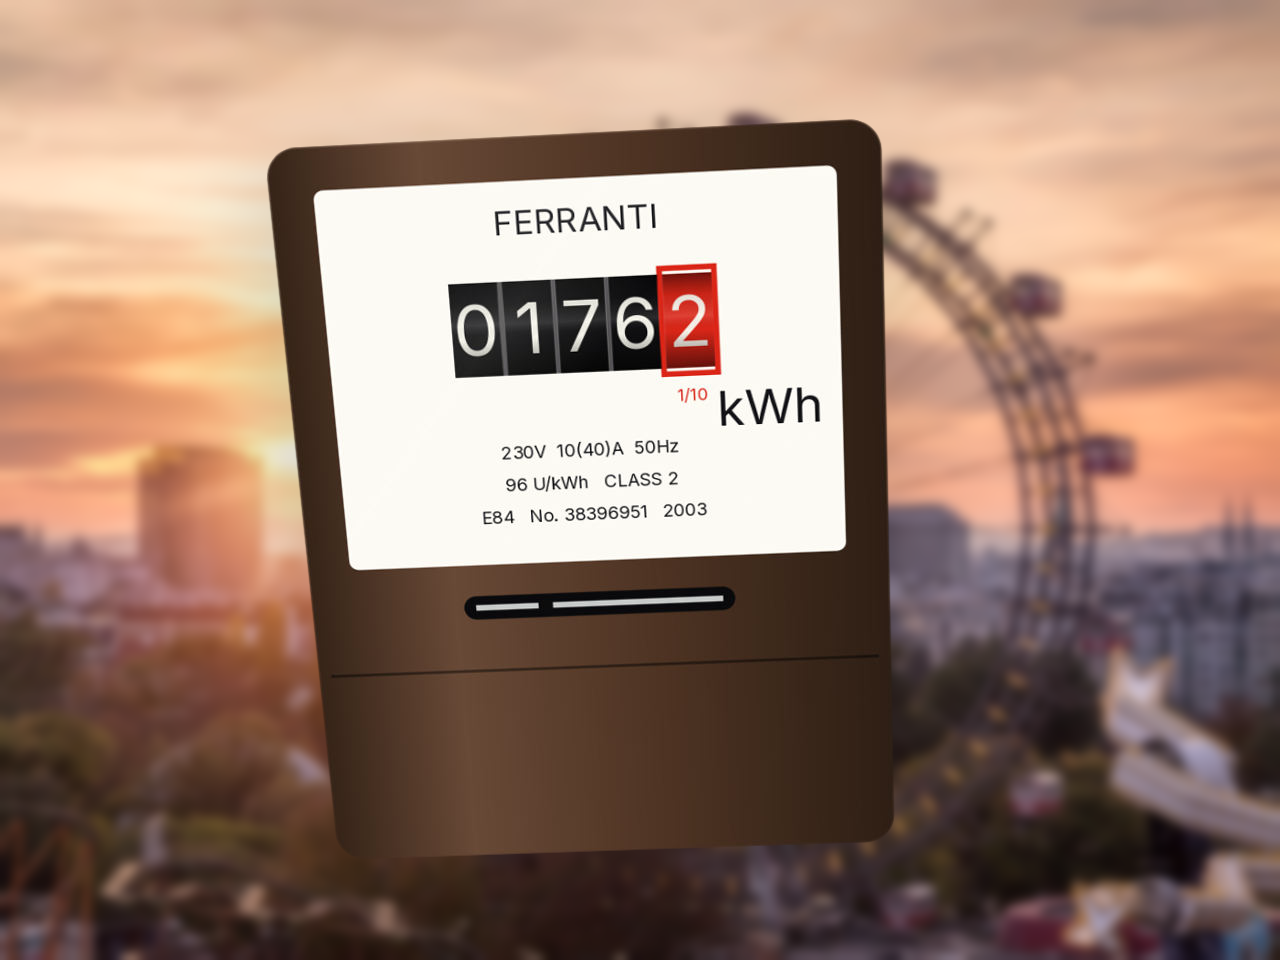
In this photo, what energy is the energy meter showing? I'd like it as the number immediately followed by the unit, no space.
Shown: 176.2kWh
